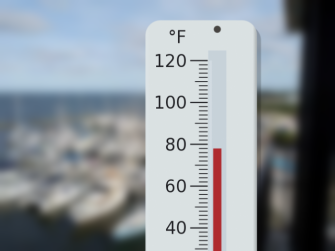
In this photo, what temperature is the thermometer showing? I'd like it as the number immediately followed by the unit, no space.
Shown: 78°F
